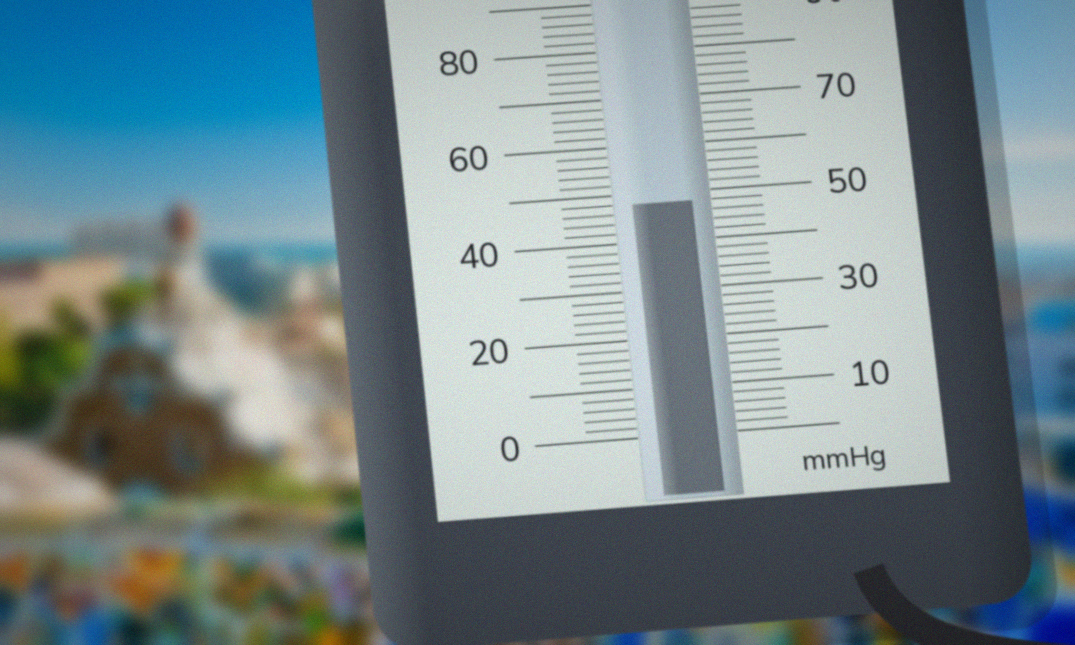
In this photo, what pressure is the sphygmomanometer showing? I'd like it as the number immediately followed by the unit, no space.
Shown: 48mmHg
